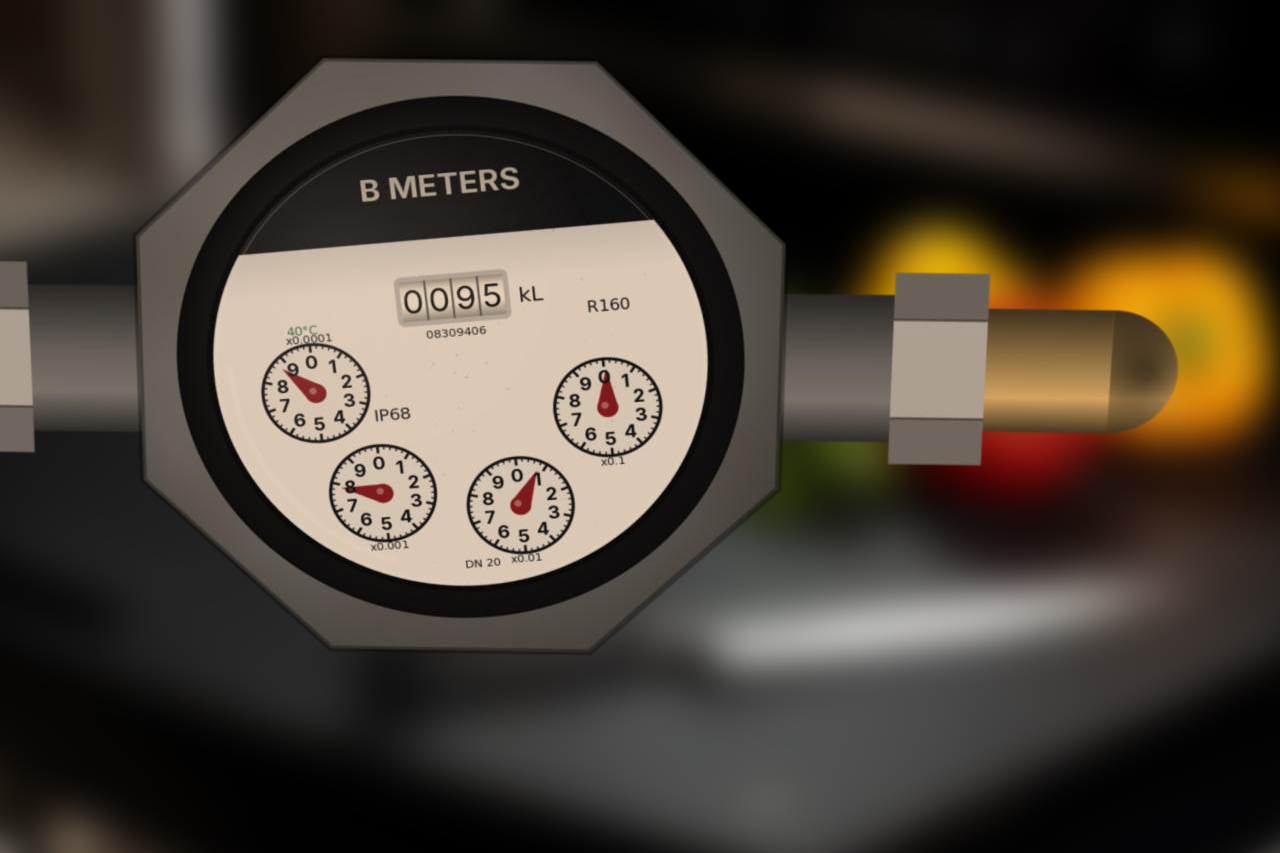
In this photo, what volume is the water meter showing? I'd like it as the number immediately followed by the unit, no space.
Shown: 95.0078kL
